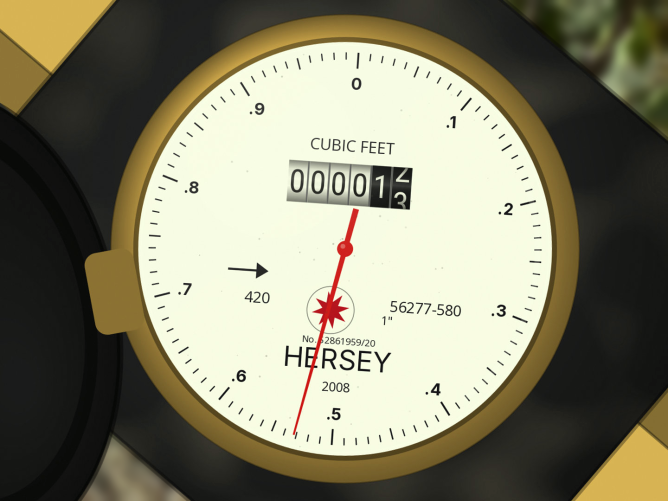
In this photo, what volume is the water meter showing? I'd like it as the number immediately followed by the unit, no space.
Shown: 12.53ft³
